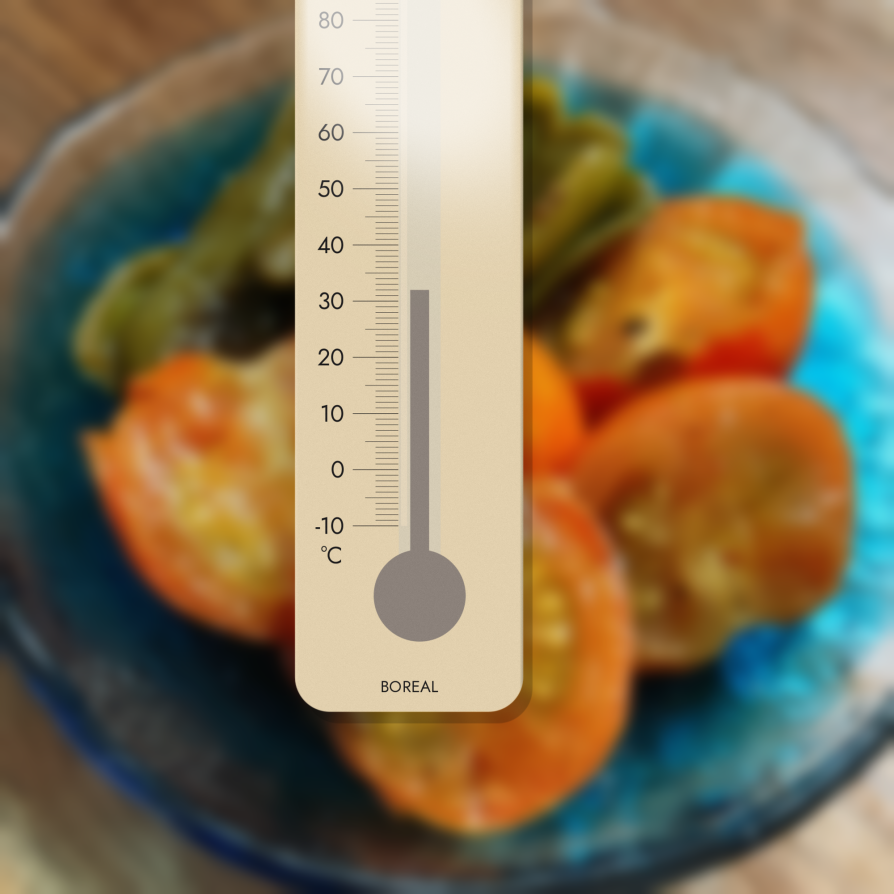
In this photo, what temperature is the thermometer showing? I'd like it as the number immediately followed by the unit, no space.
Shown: 32°C
